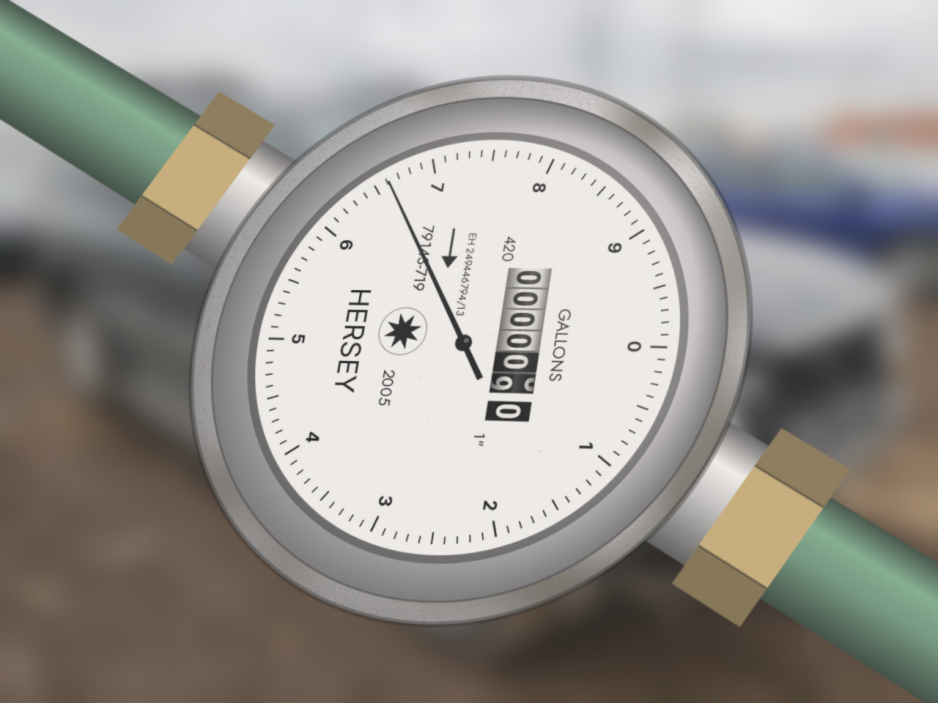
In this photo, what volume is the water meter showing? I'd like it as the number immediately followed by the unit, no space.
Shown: 86.6gal
